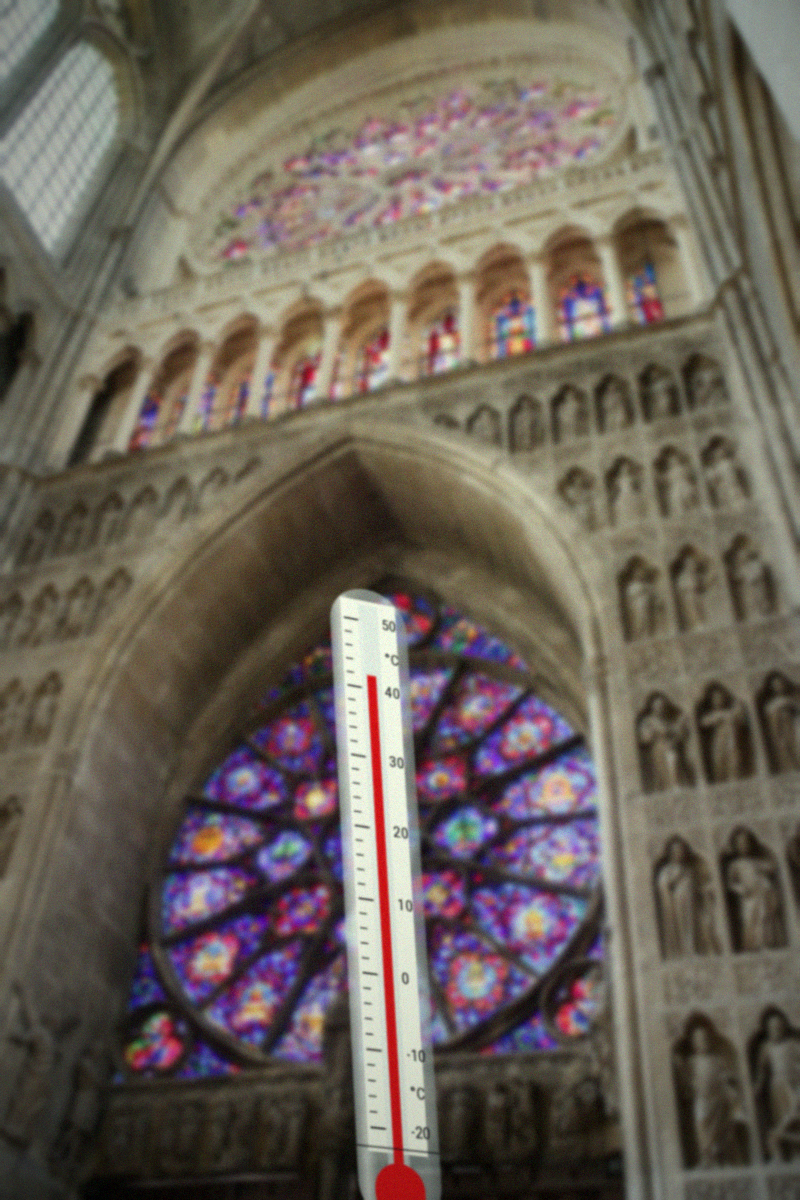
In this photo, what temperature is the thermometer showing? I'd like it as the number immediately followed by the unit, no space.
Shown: 42°C
